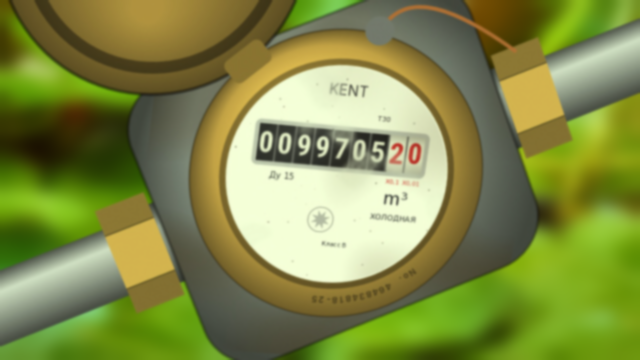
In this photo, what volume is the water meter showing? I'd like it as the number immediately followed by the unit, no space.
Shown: 99705.20m³
